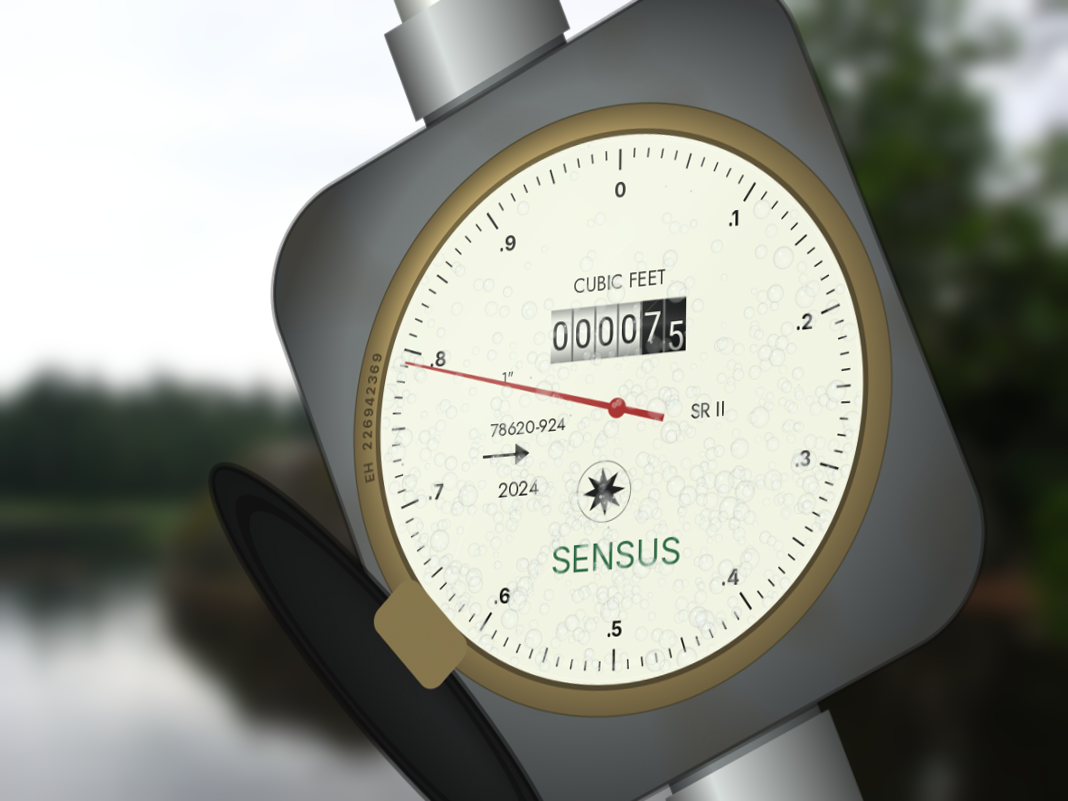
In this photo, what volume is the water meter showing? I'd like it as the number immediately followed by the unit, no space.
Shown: 74.79ft³
